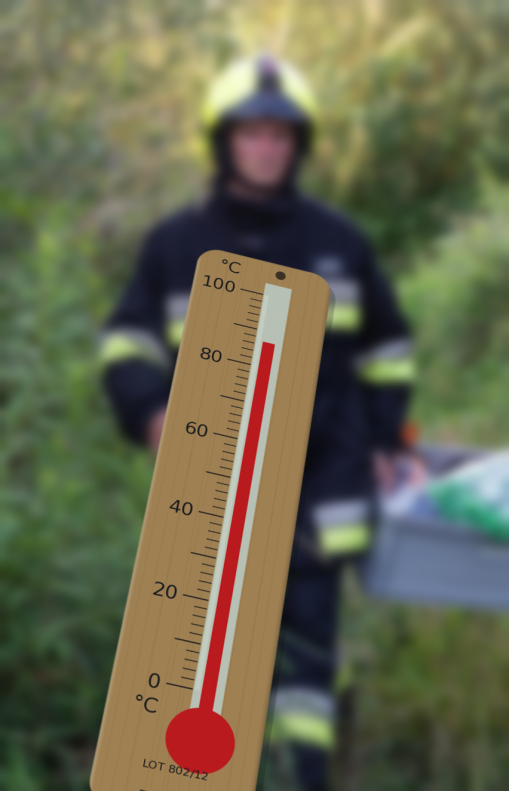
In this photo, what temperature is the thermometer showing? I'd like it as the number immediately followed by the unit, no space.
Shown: 87°C
